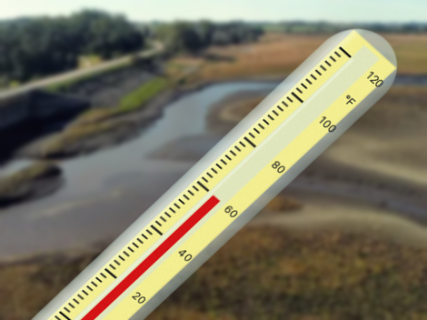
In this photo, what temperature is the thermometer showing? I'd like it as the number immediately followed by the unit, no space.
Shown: 60°F
